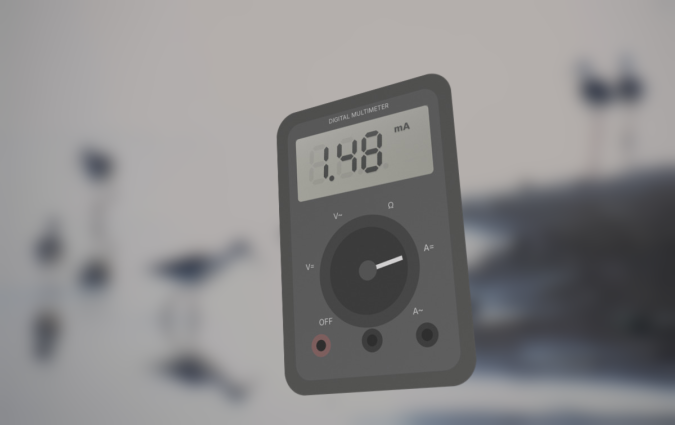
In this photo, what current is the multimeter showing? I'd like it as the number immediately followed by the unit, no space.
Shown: 1.48mA
